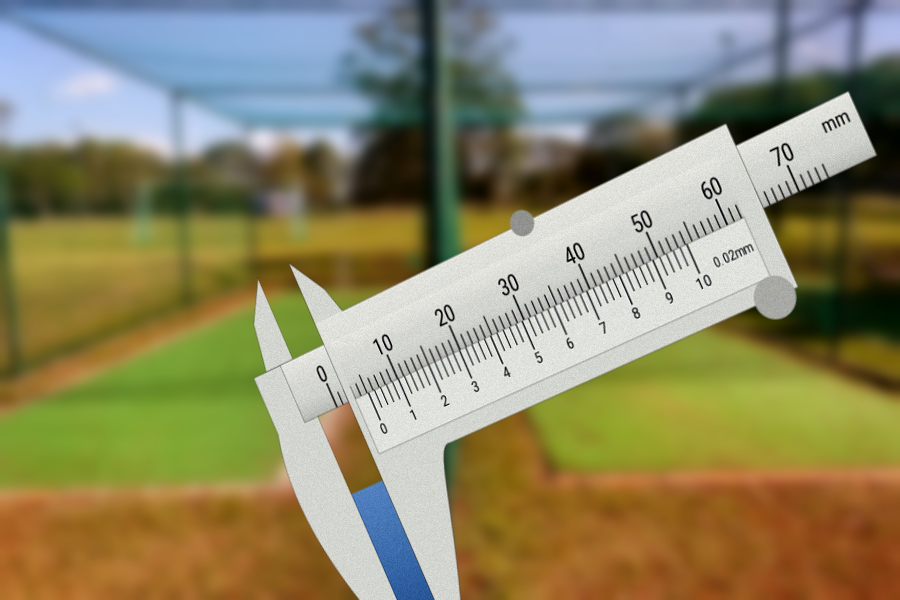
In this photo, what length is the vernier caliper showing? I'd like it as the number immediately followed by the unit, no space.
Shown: 5.2mm
